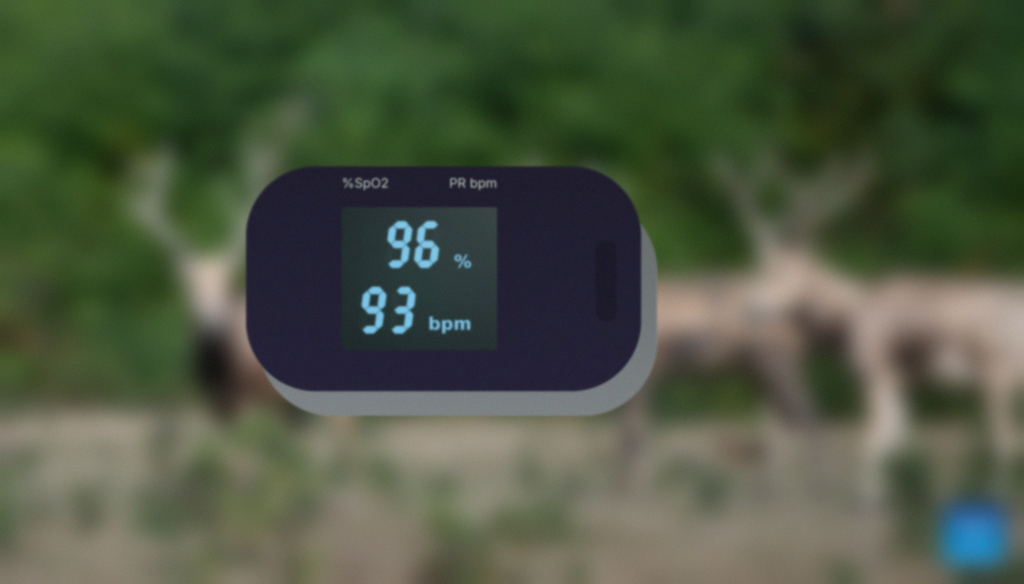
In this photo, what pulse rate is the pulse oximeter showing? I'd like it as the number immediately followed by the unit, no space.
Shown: 93bpm
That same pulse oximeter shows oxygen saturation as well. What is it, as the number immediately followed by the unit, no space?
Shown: 96%
